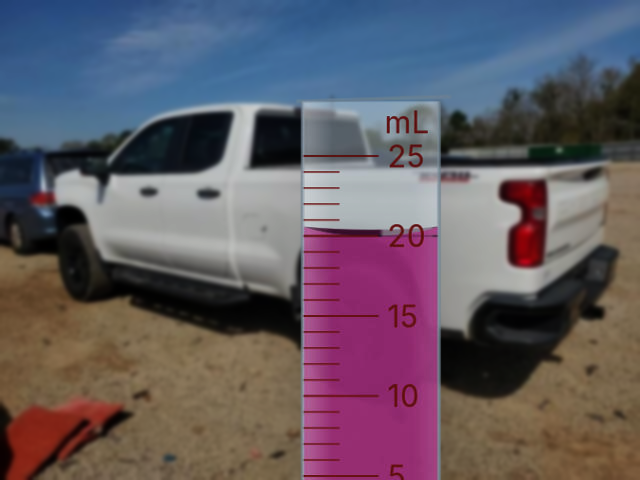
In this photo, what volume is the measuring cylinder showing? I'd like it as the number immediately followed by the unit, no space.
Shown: 20mL
